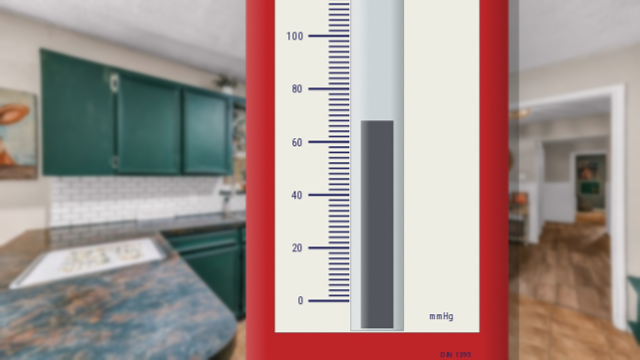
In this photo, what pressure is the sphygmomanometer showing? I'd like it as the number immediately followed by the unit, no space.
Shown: 68mmHg
